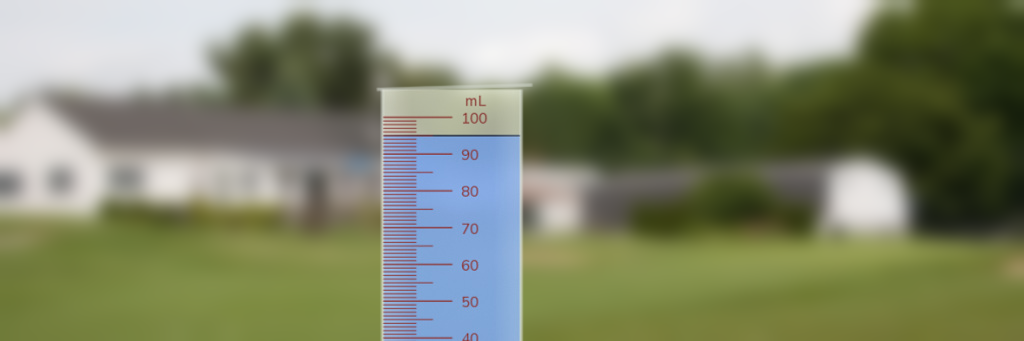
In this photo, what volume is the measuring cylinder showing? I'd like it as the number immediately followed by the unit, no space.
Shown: 95mL
